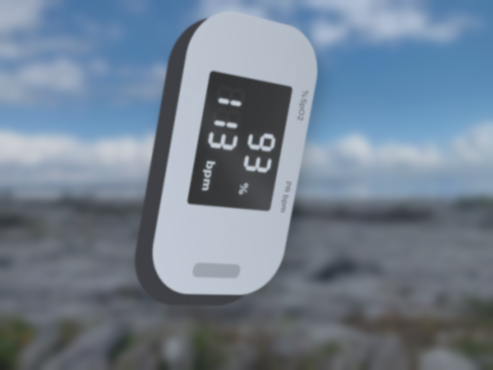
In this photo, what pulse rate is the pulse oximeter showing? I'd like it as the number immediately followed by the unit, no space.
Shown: 113bpm
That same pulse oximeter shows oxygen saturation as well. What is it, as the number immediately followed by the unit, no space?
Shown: 93%
